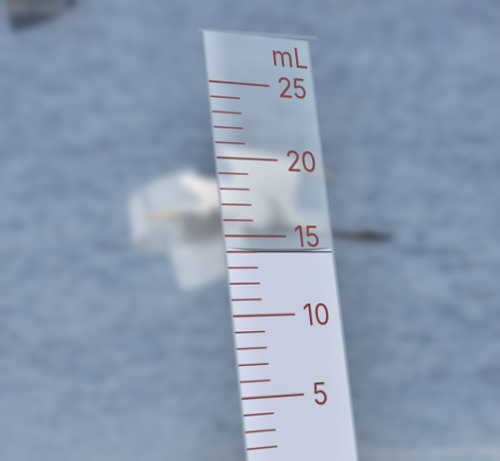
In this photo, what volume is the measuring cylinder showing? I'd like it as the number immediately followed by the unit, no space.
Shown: 14mL
